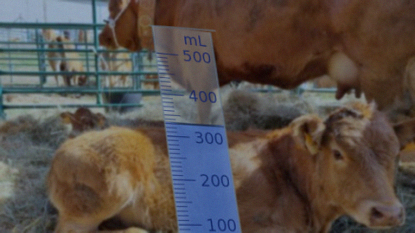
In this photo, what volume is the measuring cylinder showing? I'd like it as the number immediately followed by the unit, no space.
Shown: 330mL
